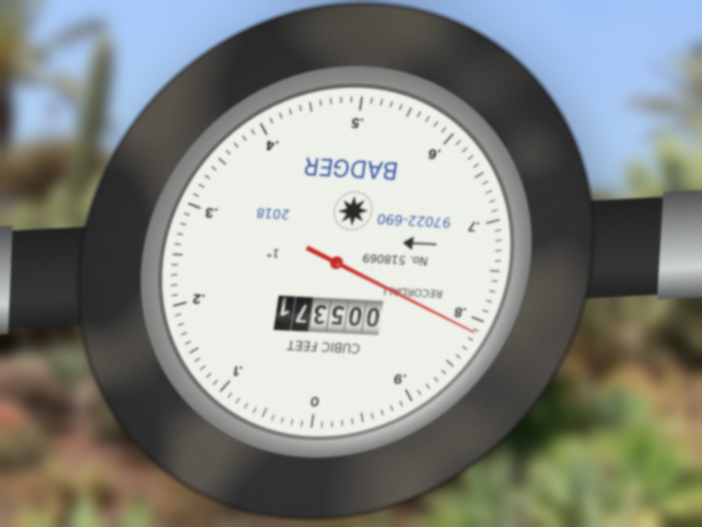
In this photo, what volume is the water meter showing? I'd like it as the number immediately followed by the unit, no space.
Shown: 5370.81ft³
